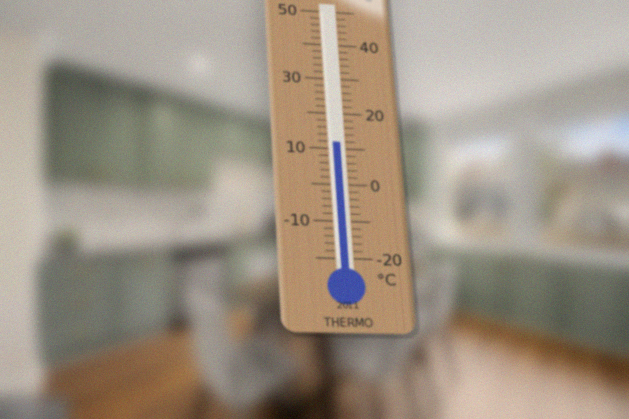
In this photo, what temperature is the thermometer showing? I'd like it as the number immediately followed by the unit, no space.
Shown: 12°C
